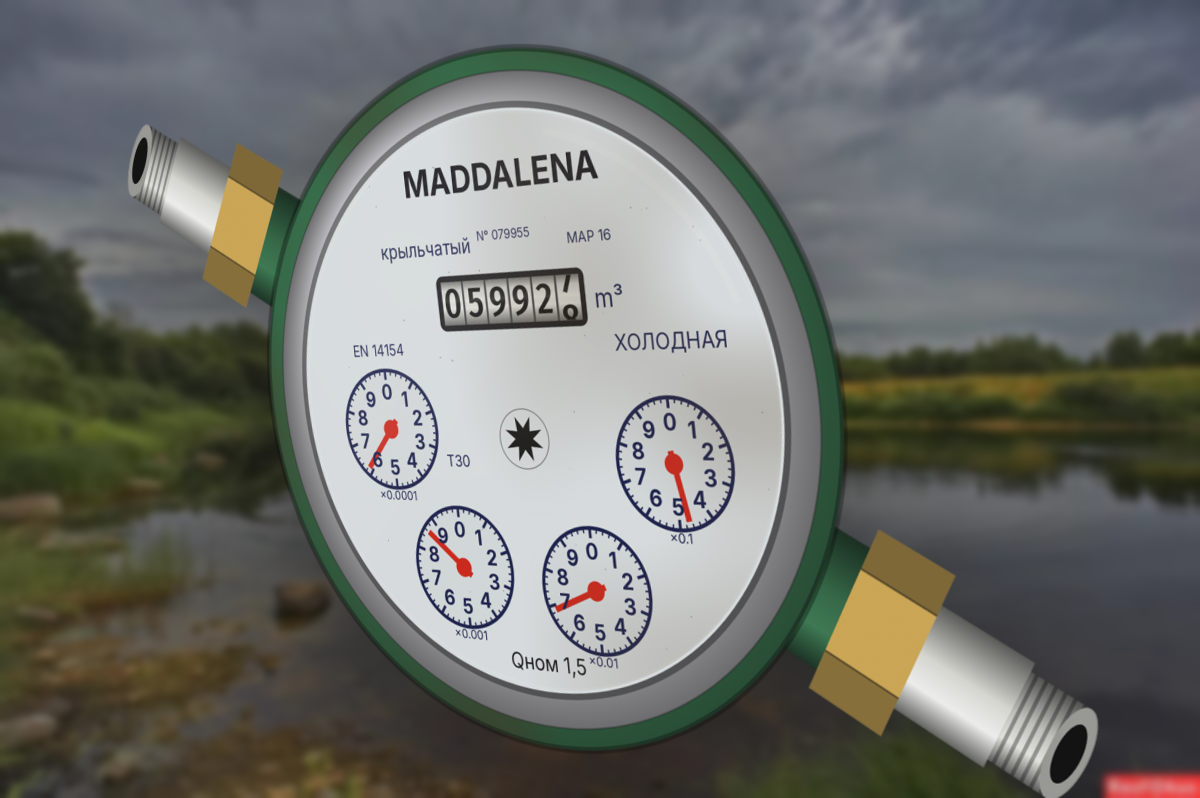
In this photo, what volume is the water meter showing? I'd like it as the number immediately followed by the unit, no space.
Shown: 59927.4686m³
